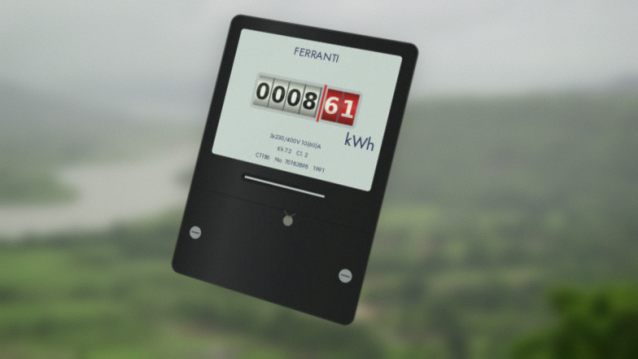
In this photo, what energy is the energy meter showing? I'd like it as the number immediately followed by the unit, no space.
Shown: 8.61kWh
